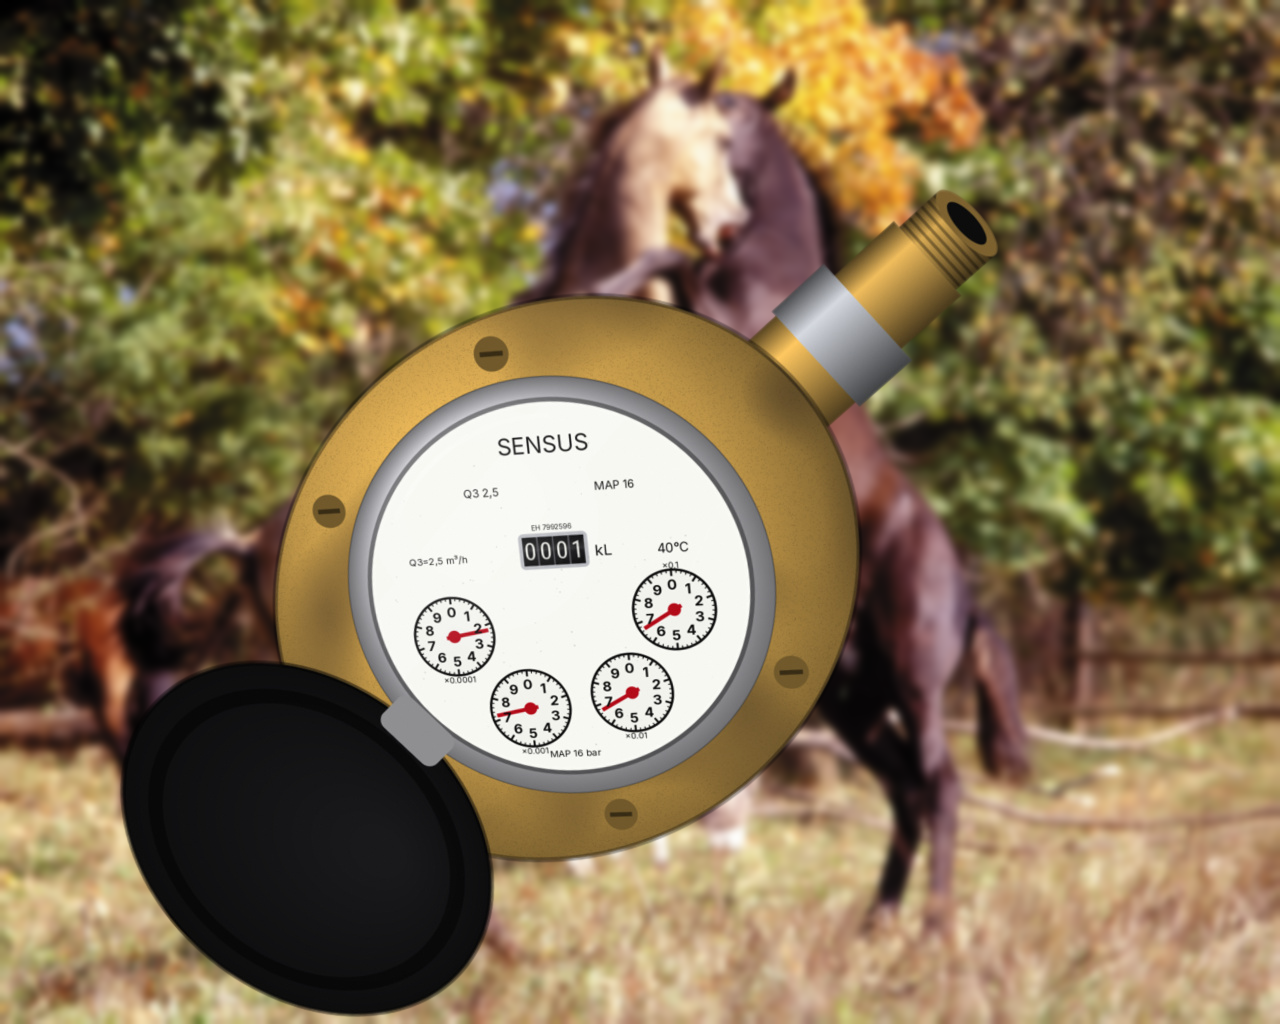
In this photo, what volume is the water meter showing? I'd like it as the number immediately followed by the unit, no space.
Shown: 1.6672kL
